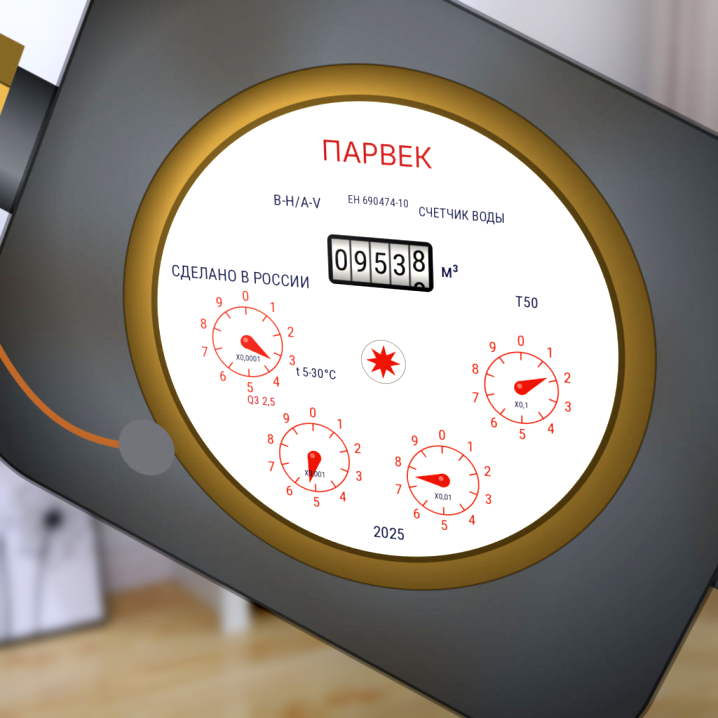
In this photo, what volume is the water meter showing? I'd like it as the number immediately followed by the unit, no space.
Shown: 9538.1753m³
